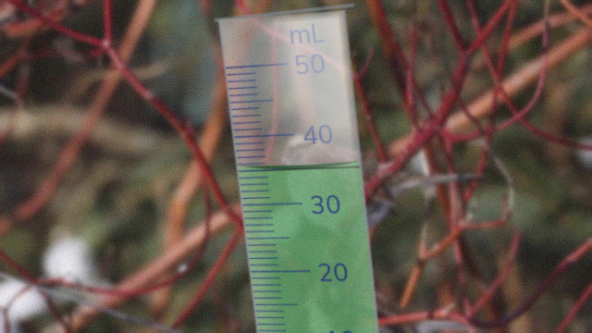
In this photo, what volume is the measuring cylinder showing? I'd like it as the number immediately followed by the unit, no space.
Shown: 35mL
